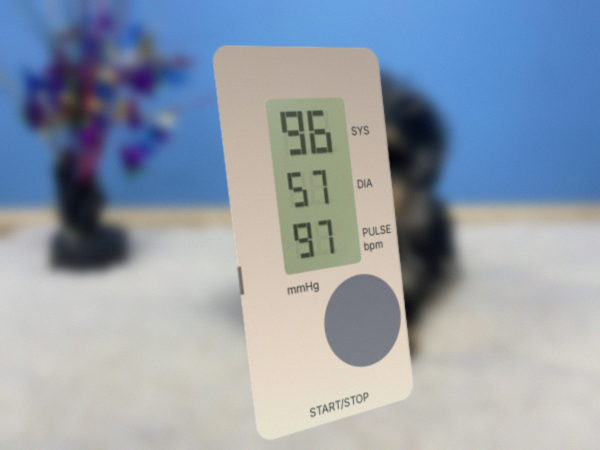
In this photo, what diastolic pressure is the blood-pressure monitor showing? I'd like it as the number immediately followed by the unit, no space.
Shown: 57mmHg
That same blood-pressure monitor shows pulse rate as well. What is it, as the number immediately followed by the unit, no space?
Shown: 97bpm
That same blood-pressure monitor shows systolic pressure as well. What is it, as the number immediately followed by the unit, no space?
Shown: 96mmHg
